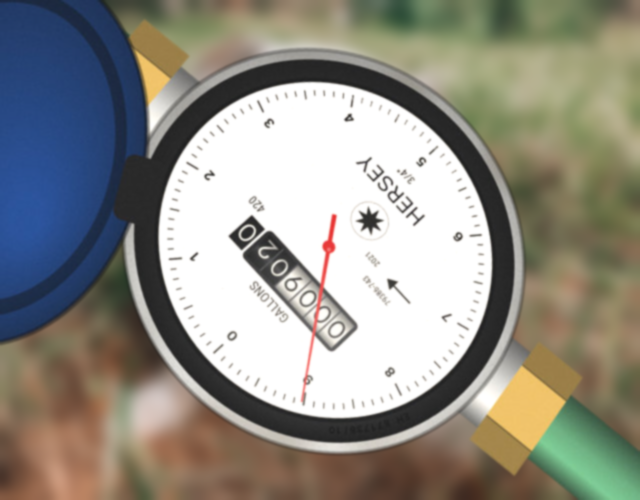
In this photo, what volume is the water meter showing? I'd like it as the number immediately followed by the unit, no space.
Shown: 9019.0gal
